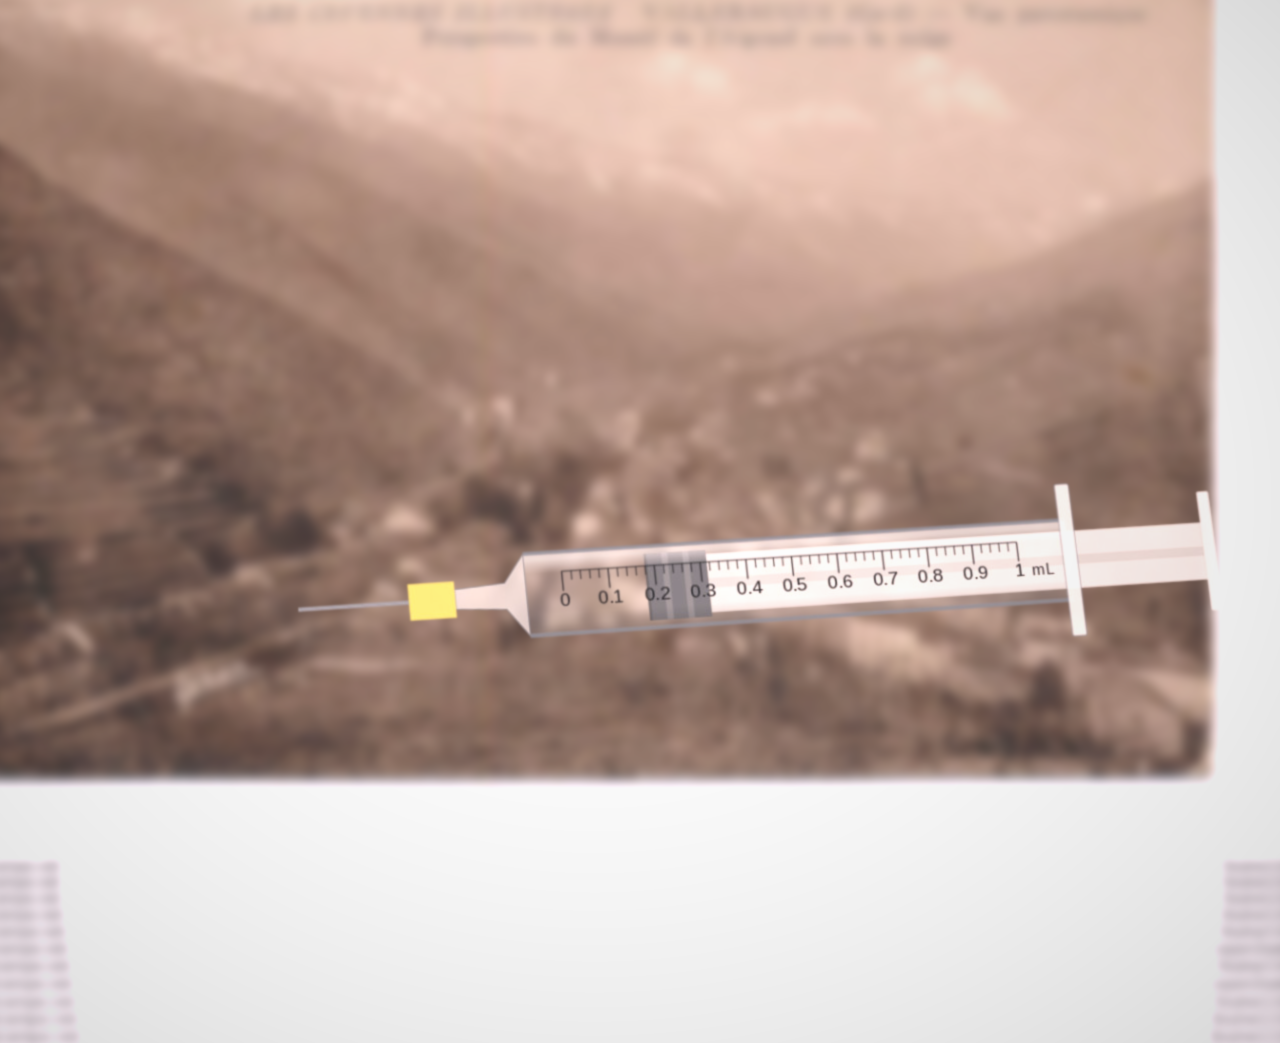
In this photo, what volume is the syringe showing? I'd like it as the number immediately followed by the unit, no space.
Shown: 0.18mL
